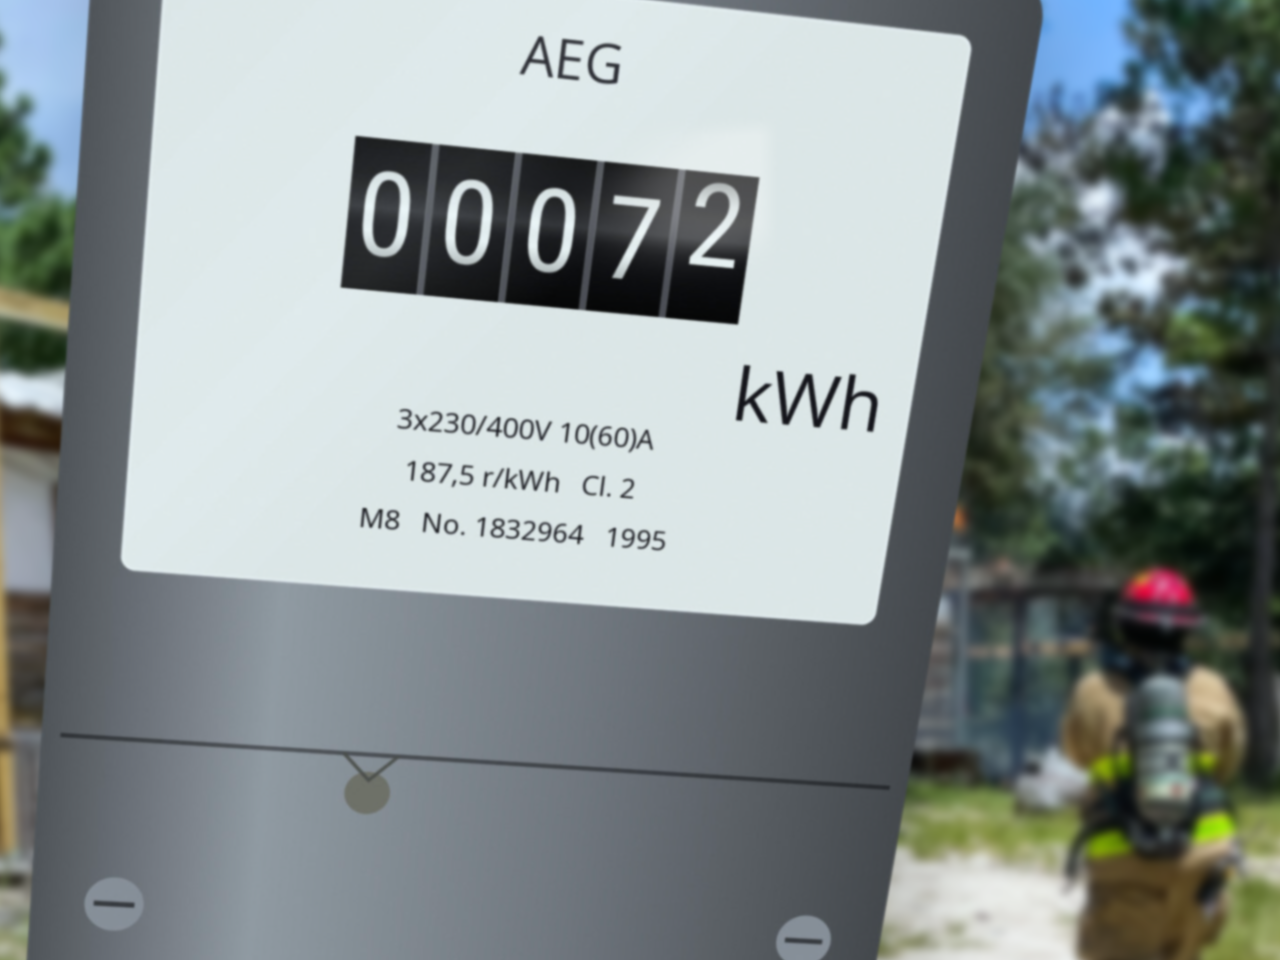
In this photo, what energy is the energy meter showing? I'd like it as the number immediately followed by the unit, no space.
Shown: 72kWh
